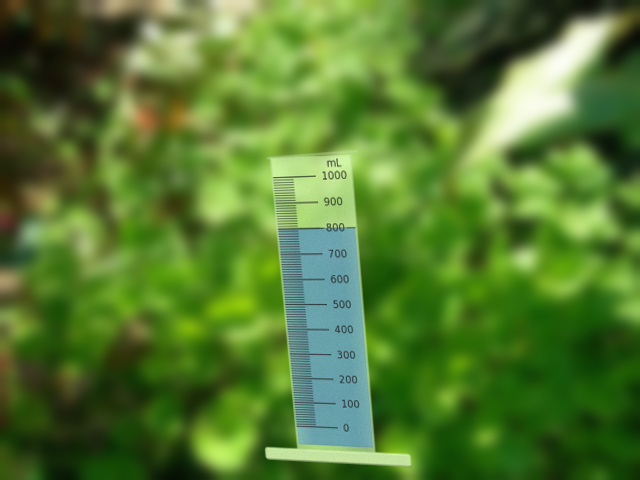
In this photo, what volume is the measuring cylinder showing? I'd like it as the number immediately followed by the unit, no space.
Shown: 800mL
